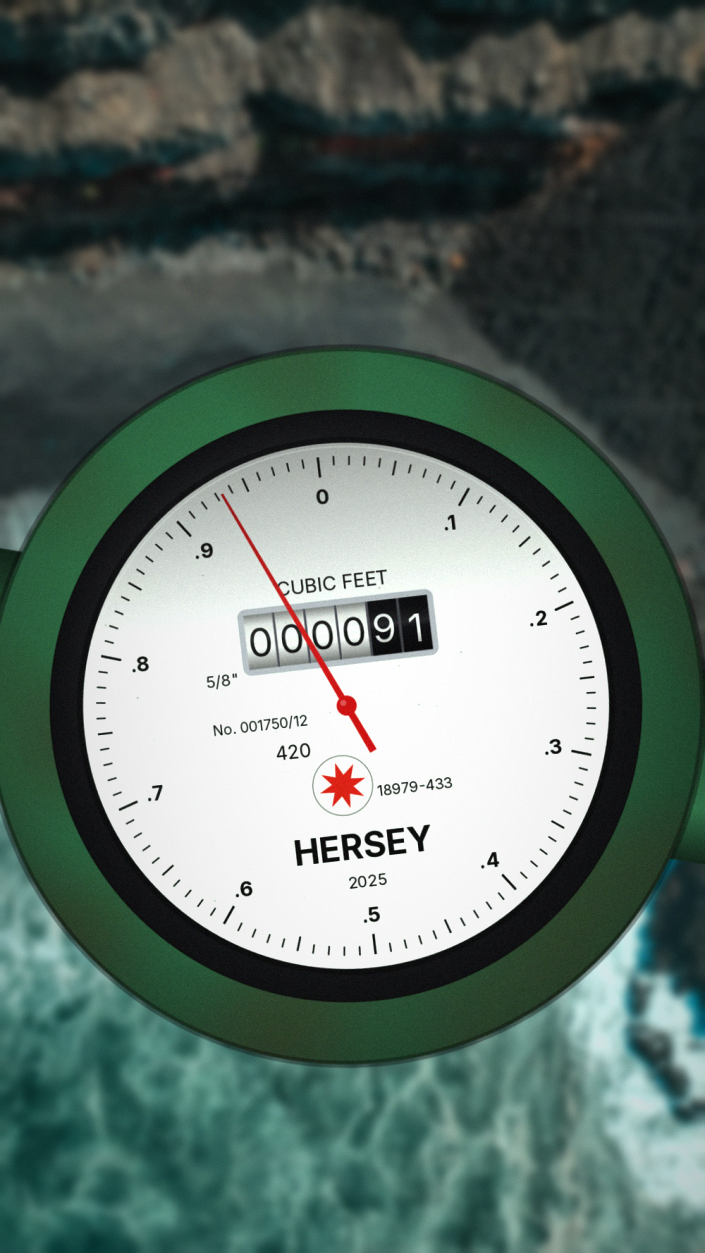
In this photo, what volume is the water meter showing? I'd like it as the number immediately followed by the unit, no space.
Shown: 90.93ft³
